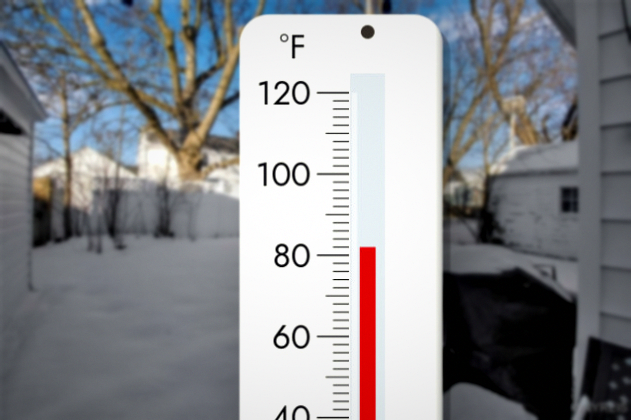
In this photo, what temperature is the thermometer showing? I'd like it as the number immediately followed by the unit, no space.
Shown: 82°F
